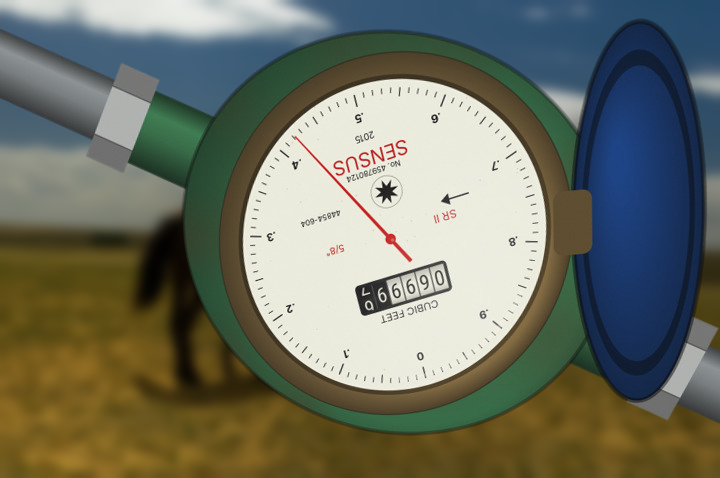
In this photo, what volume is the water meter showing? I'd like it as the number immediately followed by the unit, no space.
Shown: 69996.42ft³
